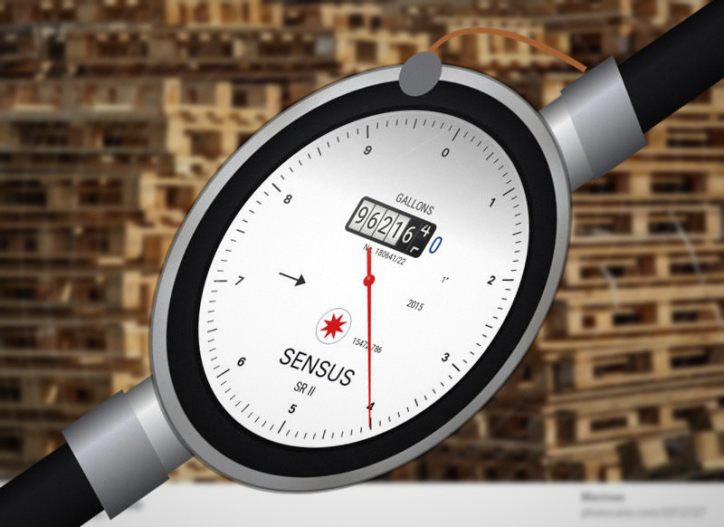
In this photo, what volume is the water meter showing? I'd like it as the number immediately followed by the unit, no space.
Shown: 9621644.0gal
